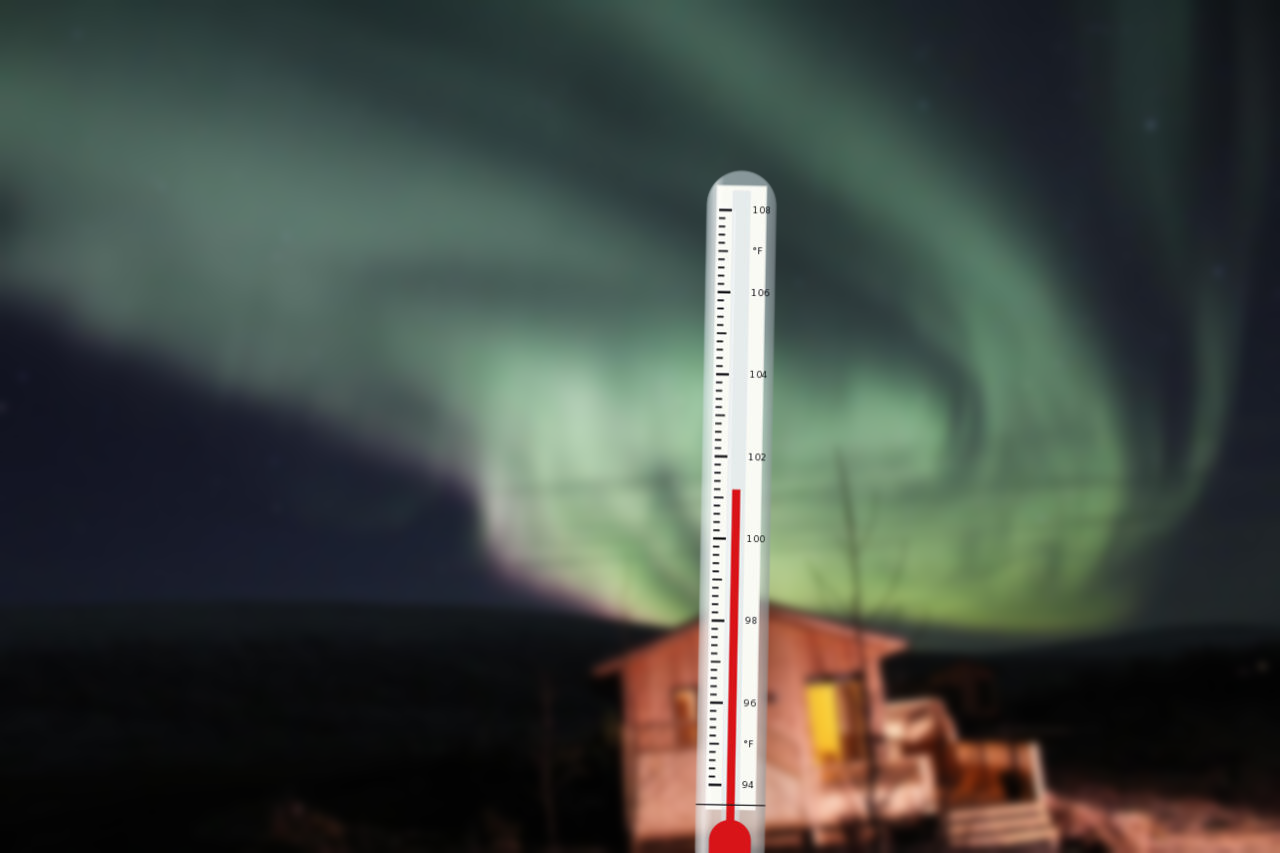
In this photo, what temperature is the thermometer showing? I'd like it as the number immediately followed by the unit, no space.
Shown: 101.2°F
